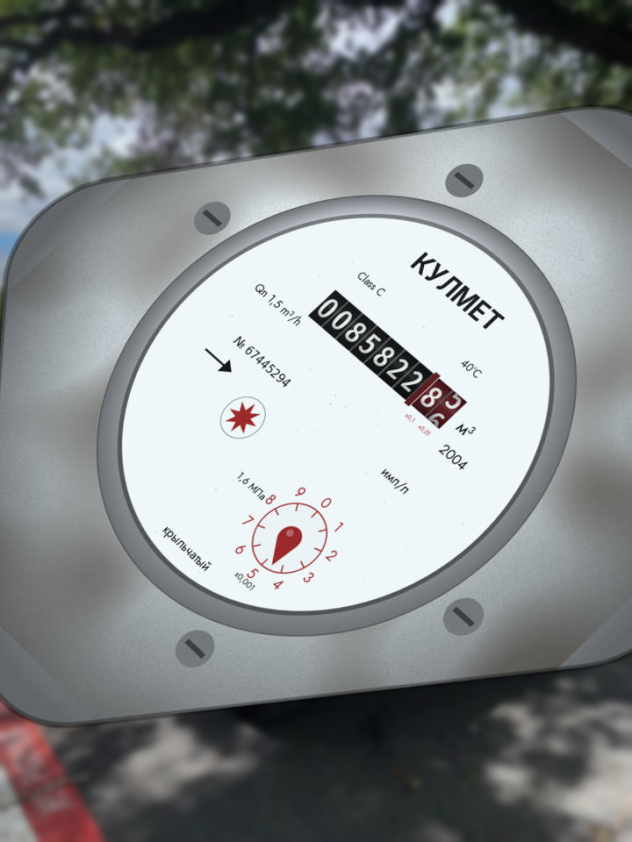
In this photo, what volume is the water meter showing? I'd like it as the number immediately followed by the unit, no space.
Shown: 85822.854m³
